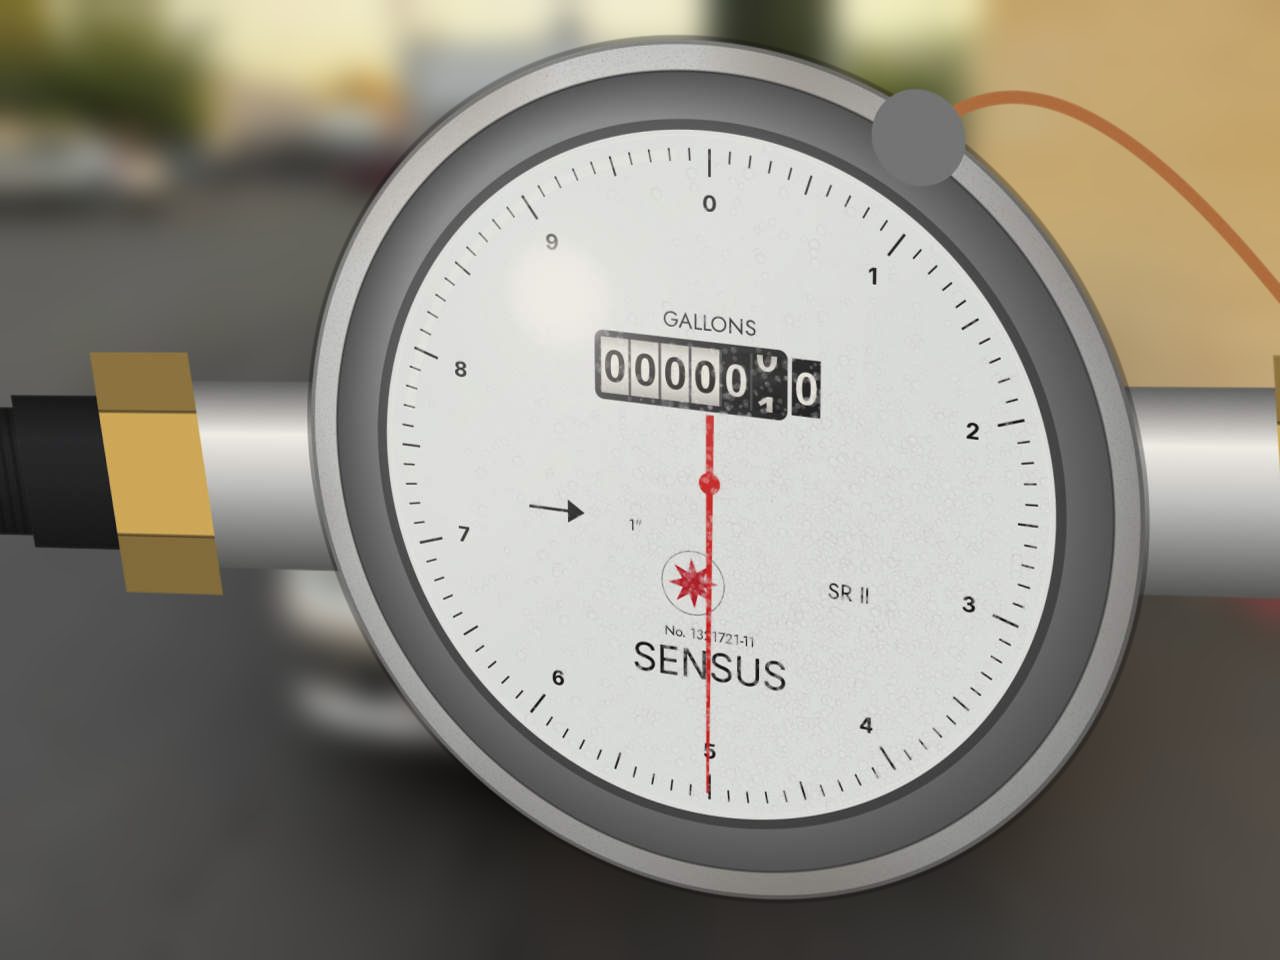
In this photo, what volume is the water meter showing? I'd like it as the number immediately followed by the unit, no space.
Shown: 5.0gal
